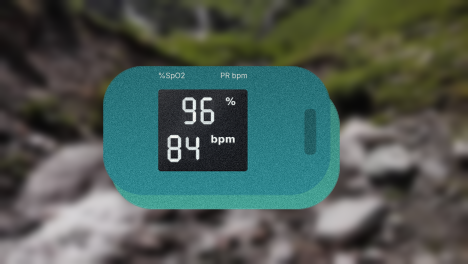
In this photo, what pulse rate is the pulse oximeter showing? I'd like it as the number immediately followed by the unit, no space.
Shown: 84bpm
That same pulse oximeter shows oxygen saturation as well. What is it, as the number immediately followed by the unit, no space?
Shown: 96%
